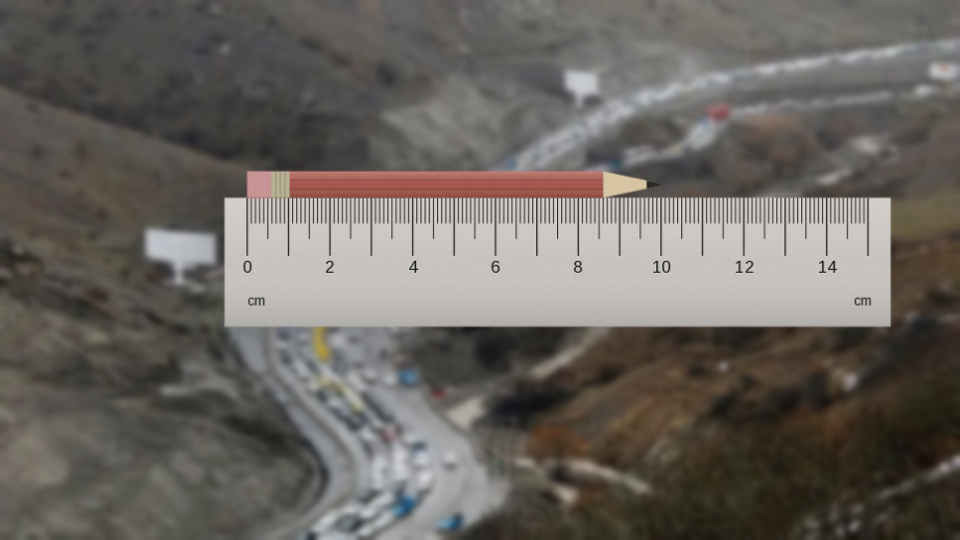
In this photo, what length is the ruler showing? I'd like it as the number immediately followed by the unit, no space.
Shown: 10cm
